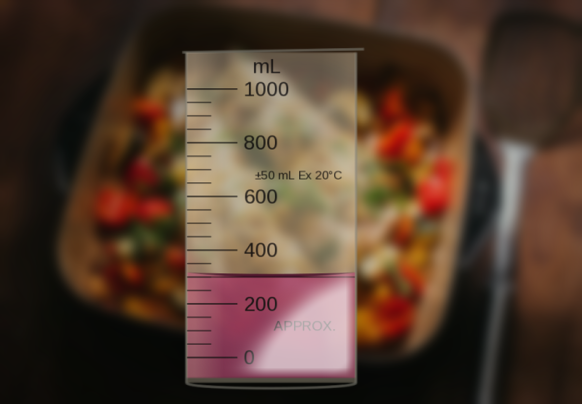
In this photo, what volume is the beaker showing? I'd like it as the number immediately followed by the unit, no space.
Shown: 300mL
